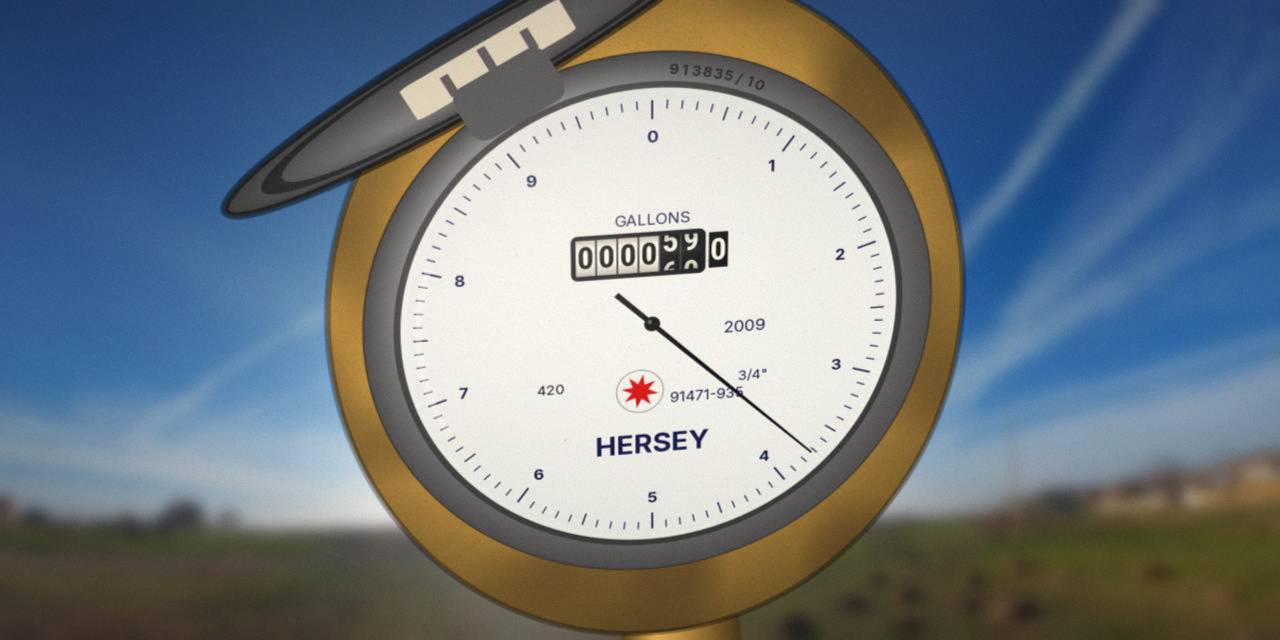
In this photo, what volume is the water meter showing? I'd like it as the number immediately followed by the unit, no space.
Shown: 593.7gal
